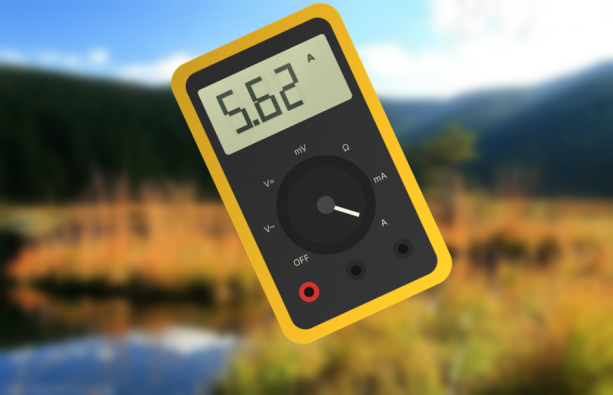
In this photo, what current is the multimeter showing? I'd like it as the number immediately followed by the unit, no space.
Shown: 5.62A
